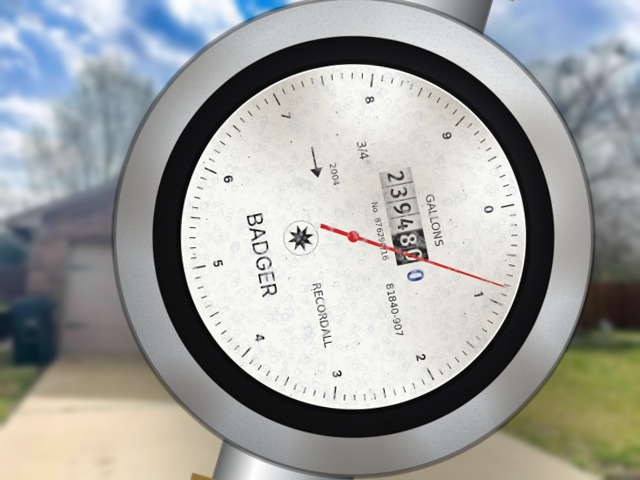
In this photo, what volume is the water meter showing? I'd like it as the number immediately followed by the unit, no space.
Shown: 2394800.8gal
